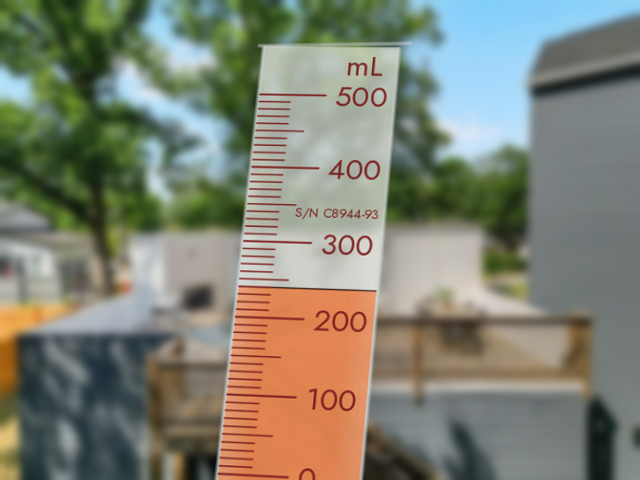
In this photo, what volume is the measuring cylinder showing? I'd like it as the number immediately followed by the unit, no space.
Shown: 240mL
